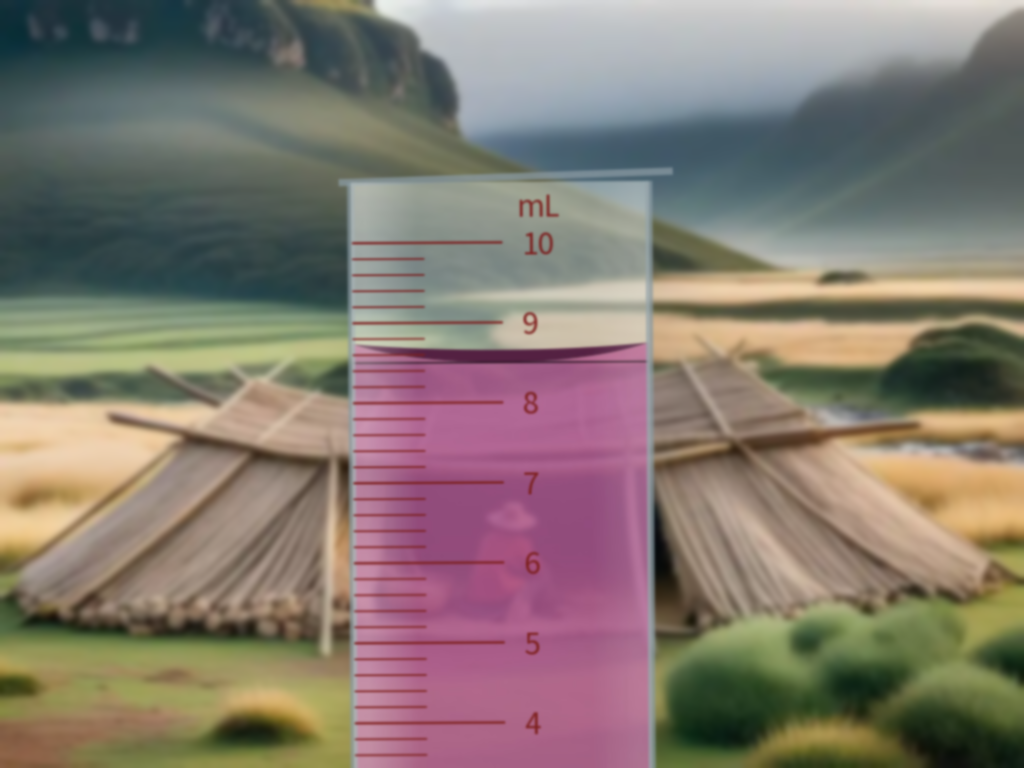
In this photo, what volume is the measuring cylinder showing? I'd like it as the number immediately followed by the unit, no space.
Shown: 8.5mL
